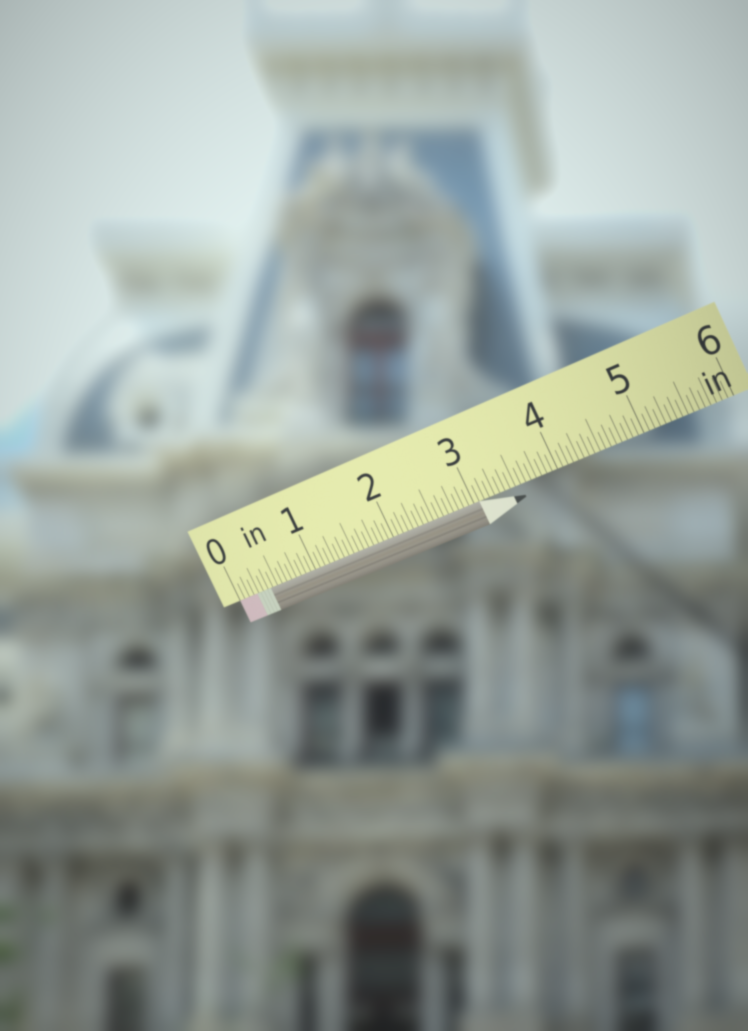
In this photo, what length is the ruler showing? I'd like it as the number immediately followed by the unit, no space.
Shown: 3.5625in
